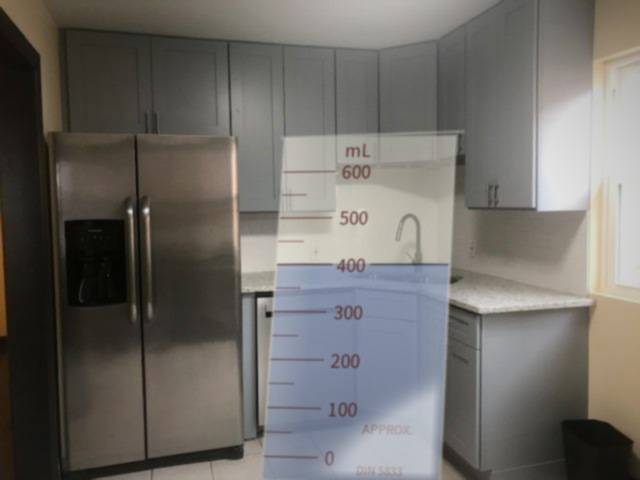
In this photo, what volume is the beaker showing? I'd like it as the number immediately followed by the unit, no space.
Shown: 400mL
